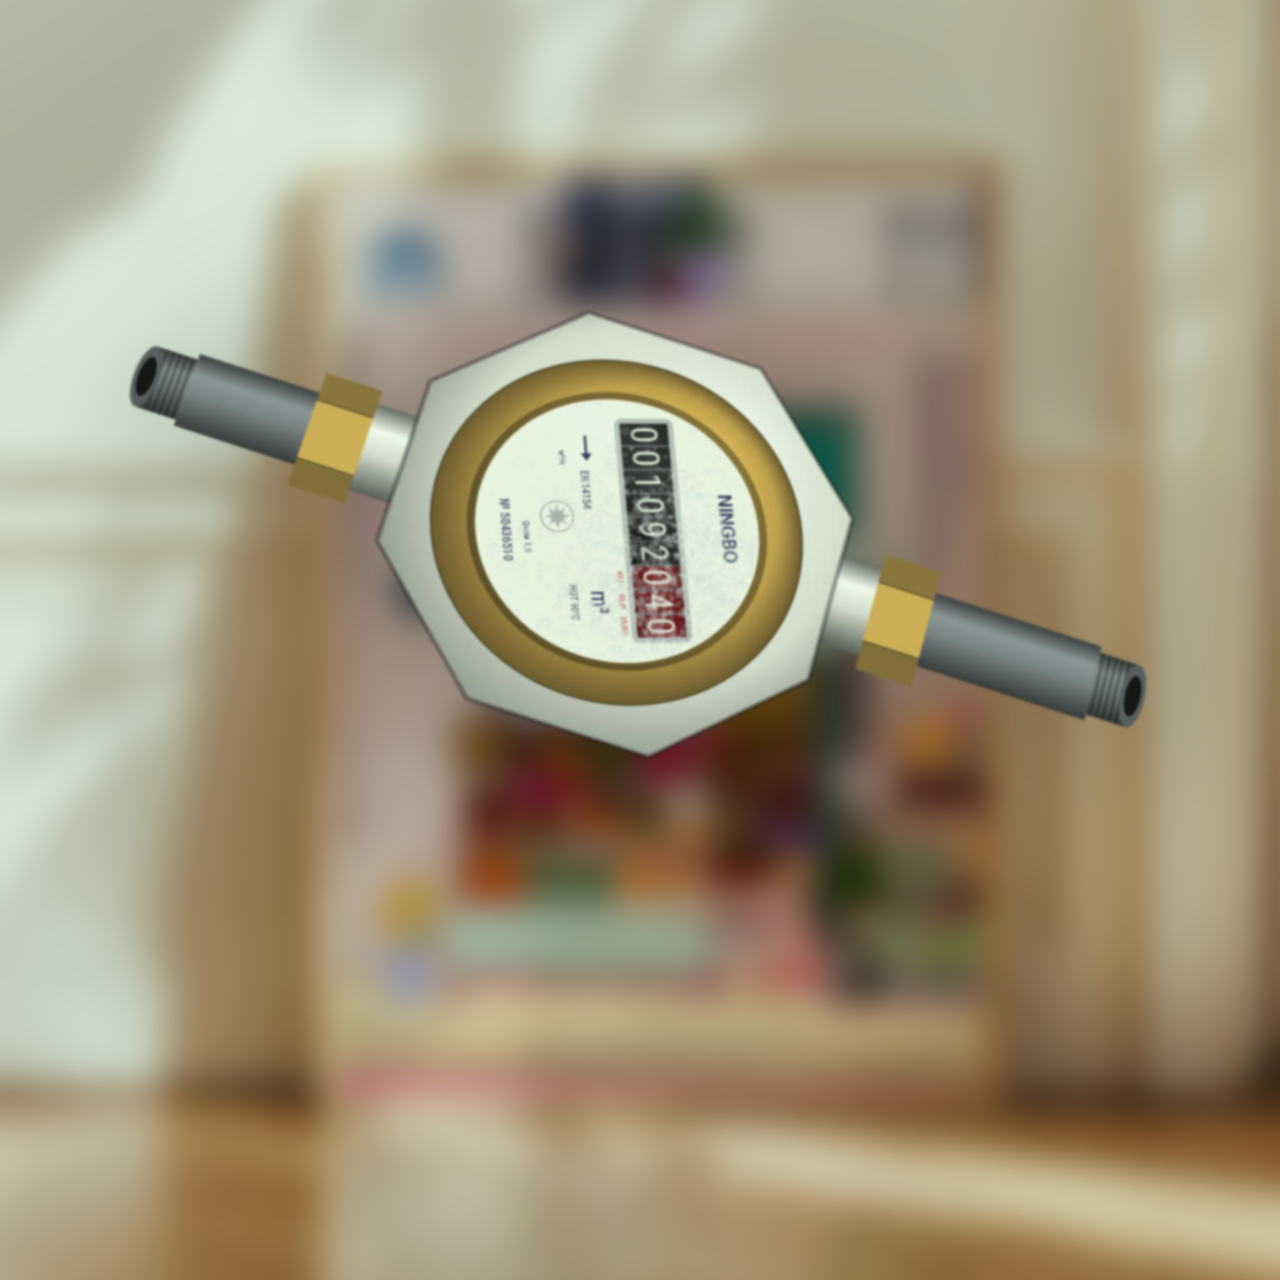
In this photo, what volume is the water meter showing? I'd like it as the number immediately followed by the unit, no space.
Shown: 1092.040m³
